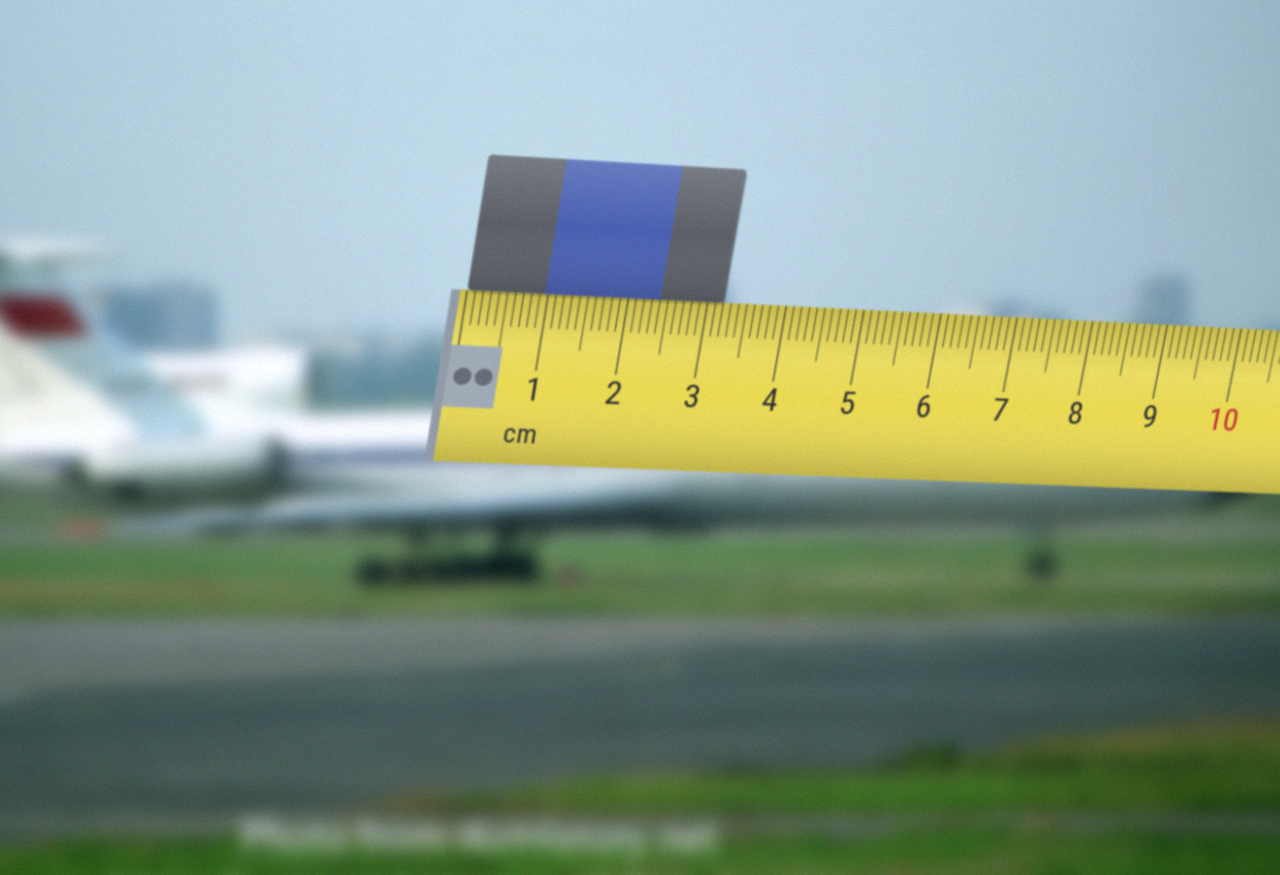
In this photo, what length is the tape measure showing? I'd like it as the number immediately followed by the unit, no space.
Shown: 3.2cm
